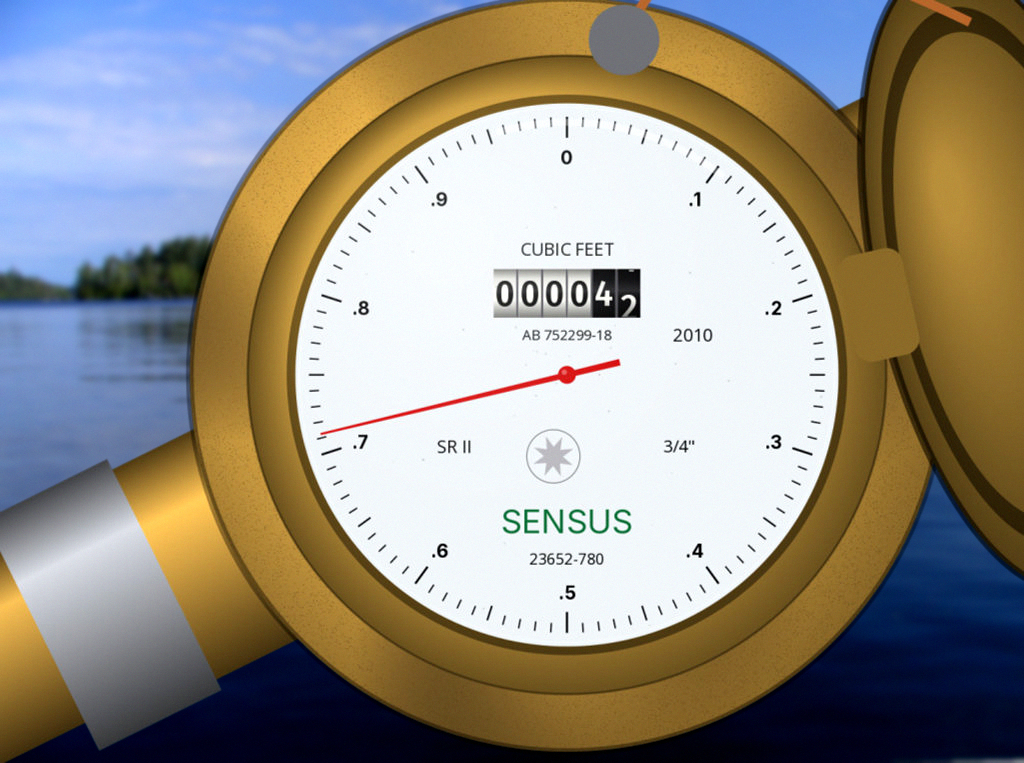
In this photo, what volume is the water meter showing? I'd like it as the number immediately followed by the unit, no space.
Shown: 41.71ft³
